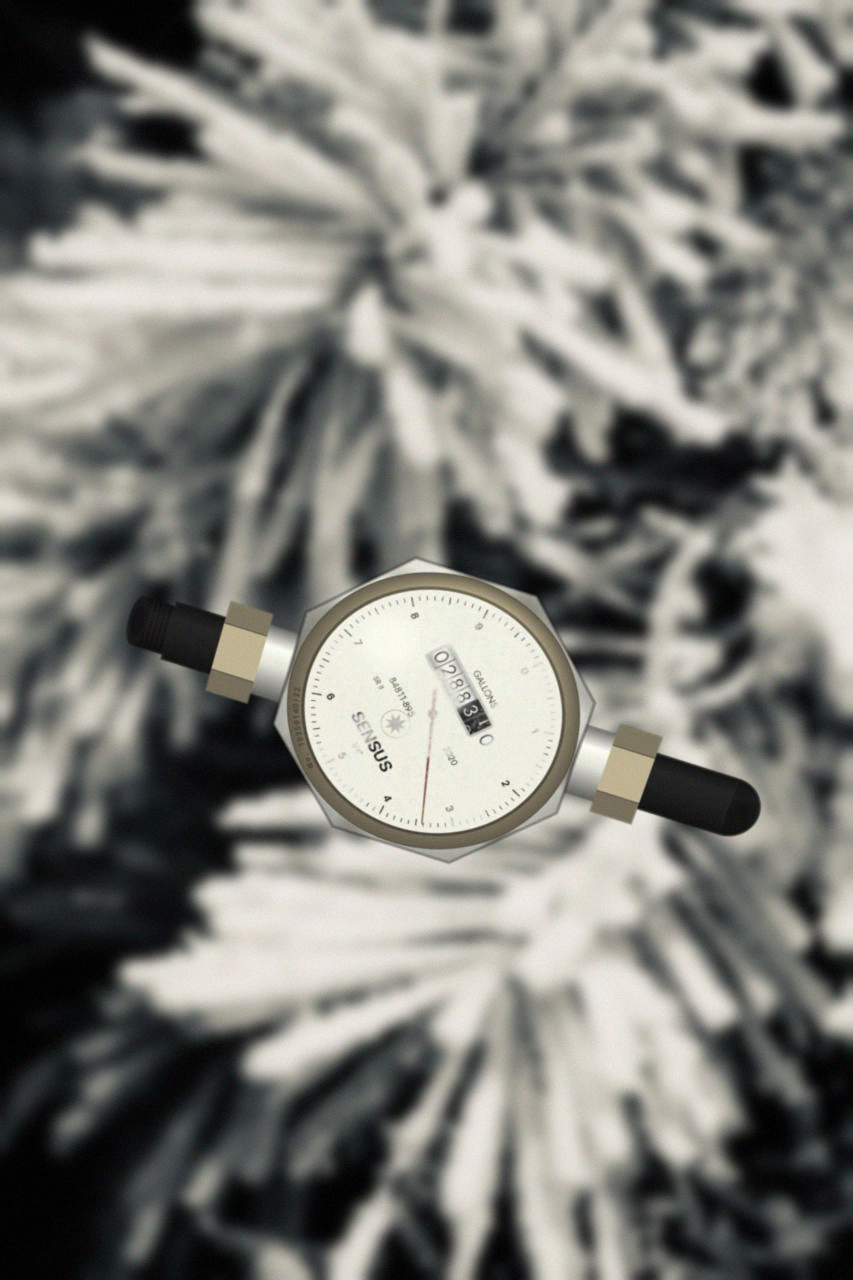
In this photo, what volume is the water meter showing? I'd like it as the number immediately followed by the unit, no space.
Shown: 288313.4gal
